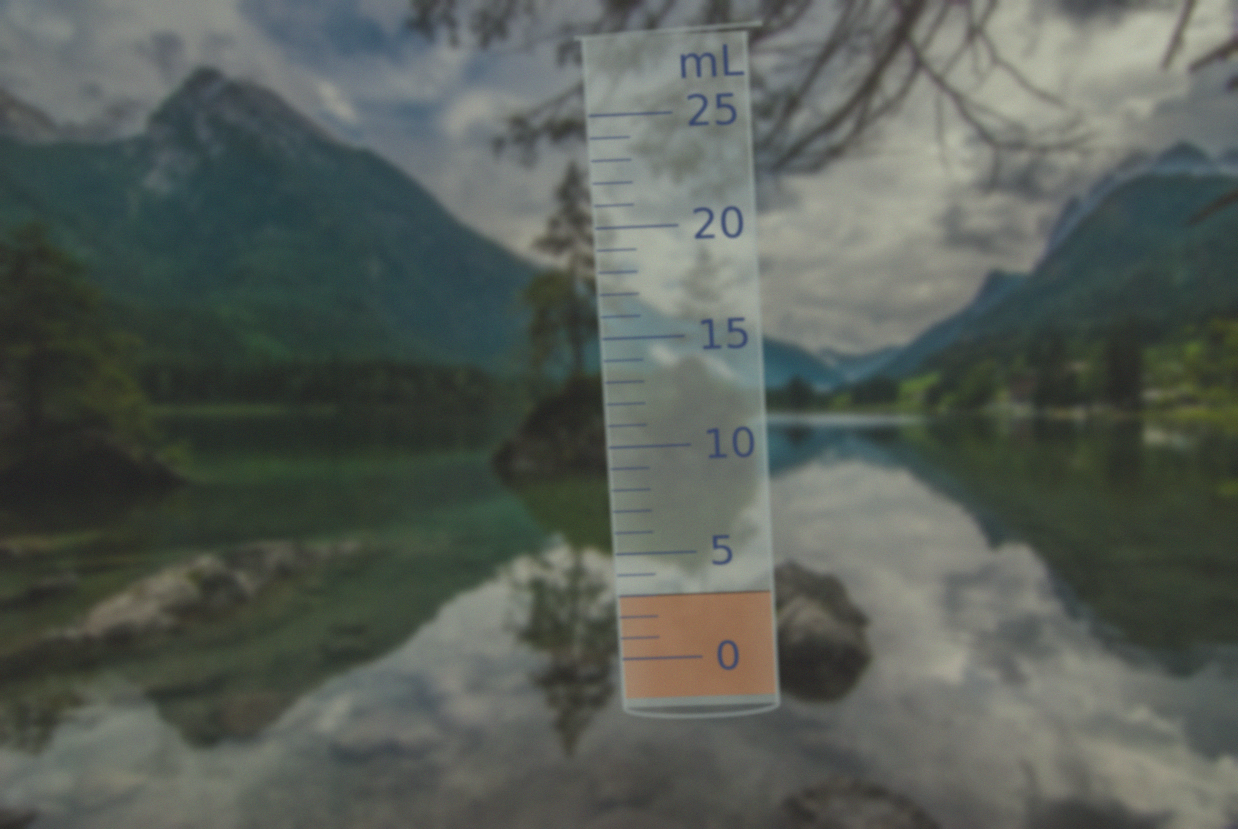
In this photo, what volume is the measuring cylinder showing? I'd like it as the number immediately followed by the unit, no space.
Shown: 3mL
